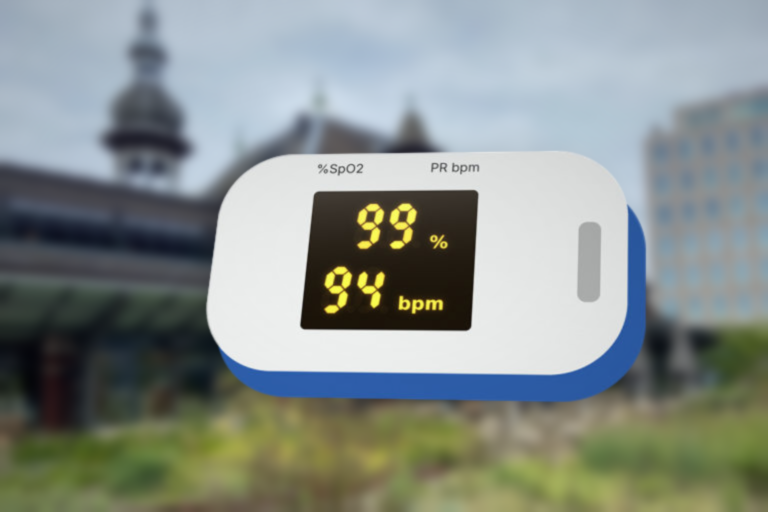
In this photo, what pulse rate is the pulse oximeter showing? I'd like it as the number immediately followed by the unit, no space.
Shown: 94bpm
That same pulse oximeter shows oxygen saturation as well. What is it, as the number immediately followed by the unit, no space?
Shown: 99%
